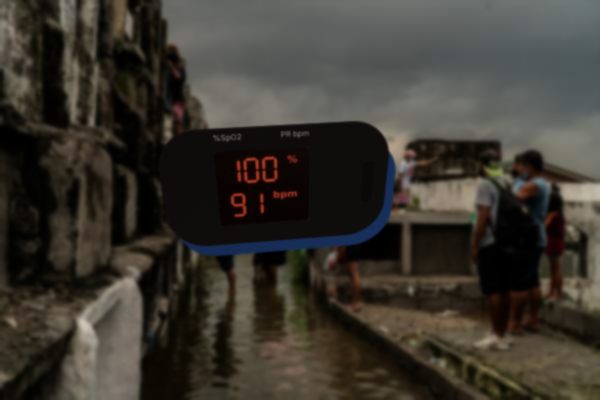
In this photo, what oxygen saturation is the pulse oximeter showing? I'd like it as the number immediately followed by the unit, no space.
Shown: 100%
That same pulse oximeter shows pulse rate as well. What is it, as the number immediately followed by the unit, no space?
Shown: 91bpm
